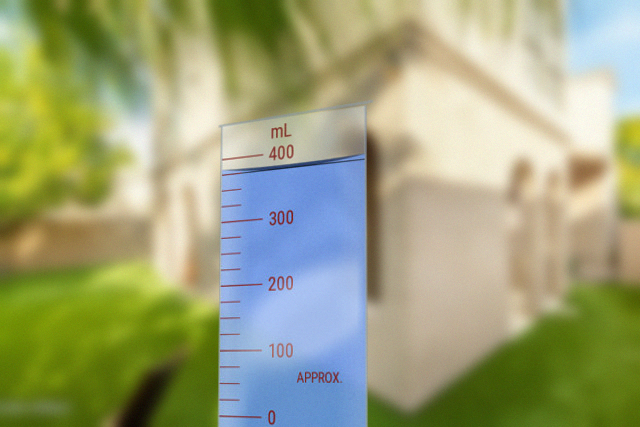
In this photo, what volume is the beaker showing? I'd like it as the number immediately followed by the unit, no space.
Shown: 375mL
